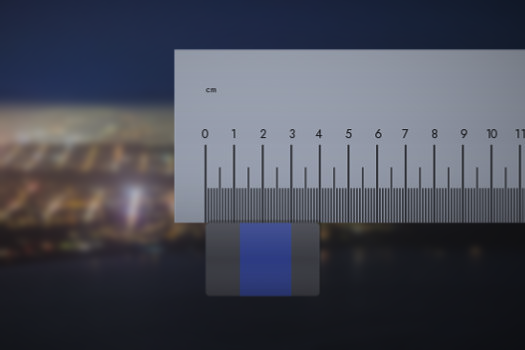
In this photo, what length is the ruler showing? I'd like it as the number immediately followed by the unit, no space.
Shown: 4cm
